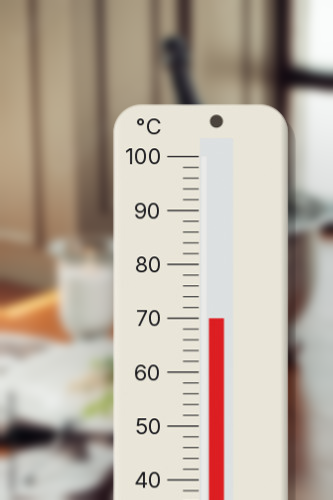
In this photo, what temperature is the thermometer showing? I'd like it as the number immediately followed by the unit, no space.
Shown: 70°C
